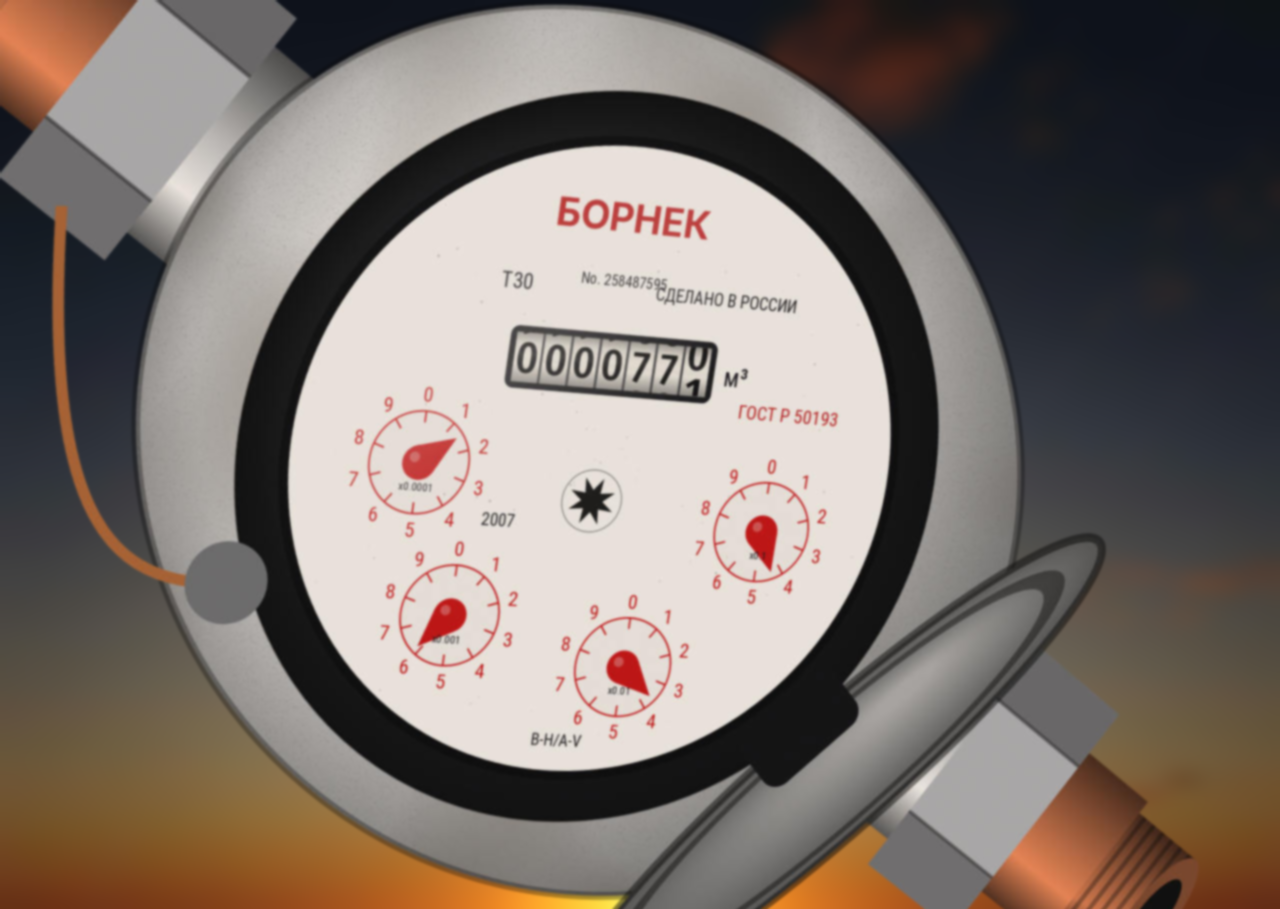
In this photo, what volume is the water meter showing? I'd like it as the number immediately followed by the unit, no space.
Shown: 770.4361m³
